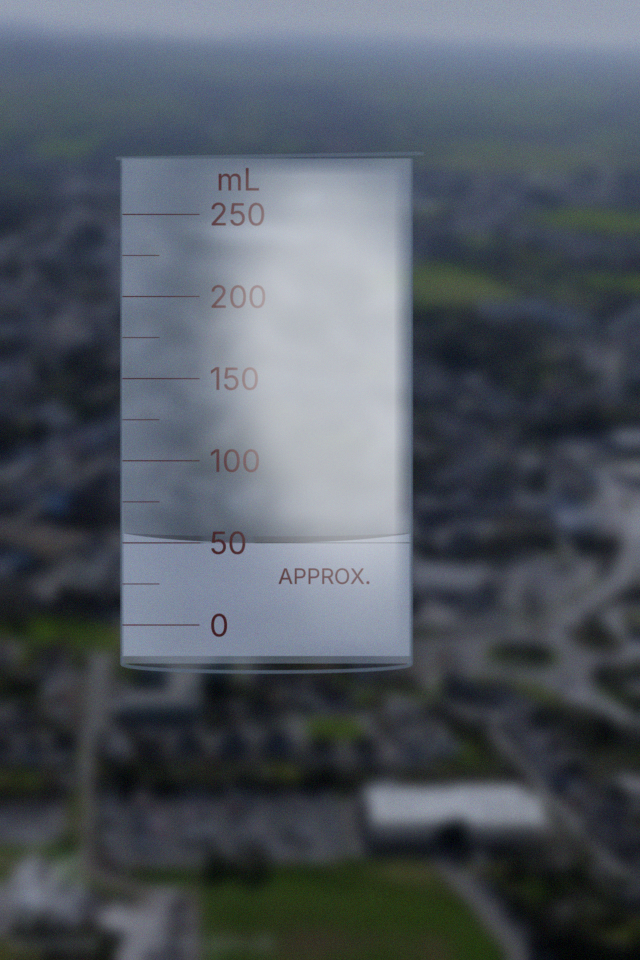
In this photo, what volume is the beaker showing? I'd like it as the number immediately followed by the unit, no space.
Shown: 50mL
